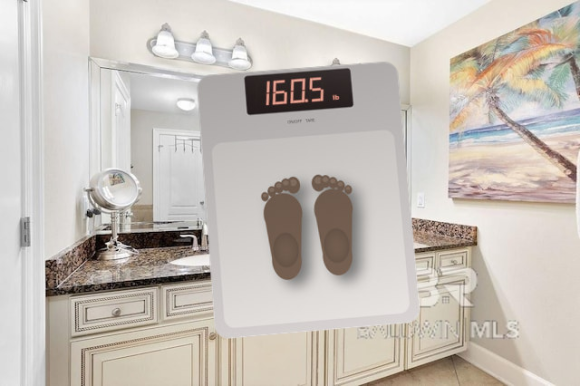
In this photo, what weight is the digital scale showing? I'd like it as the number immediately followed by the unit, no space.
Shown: 160.5lb
